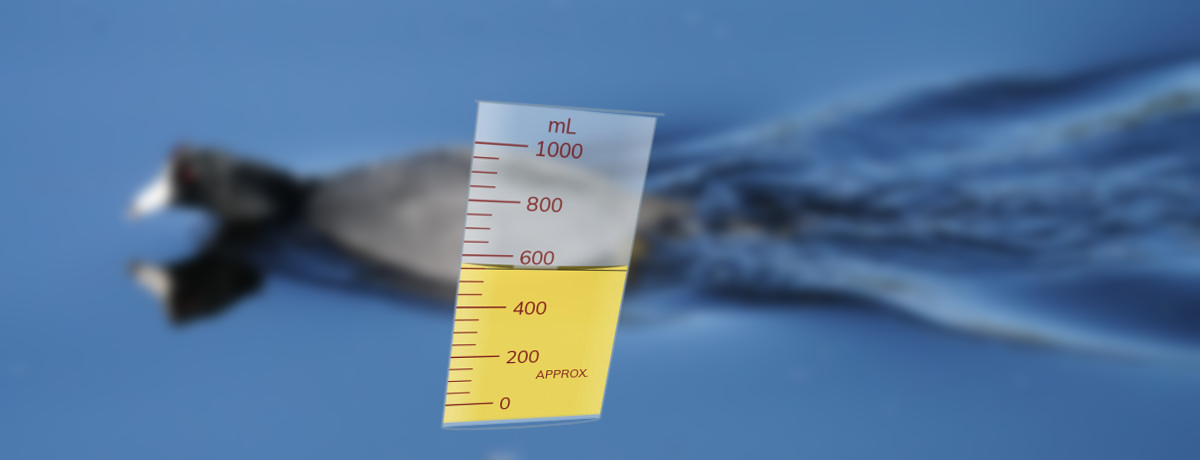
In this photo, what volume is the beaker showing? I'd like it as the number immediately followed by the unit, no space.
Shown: 550mL
